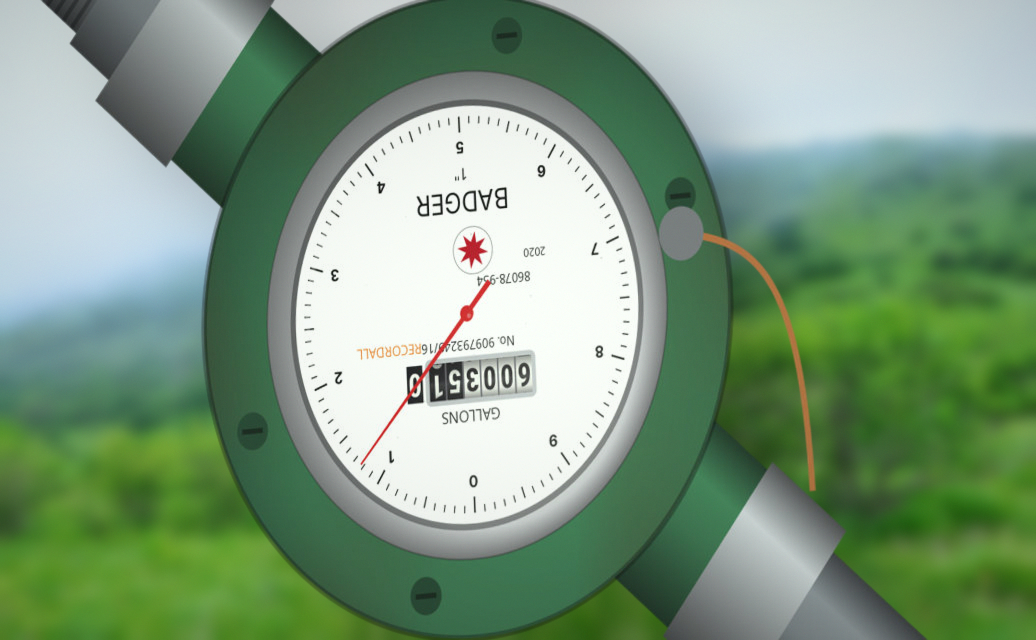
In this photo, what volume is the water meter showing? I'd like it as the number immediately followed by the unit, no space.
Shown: 6003511.2gal
